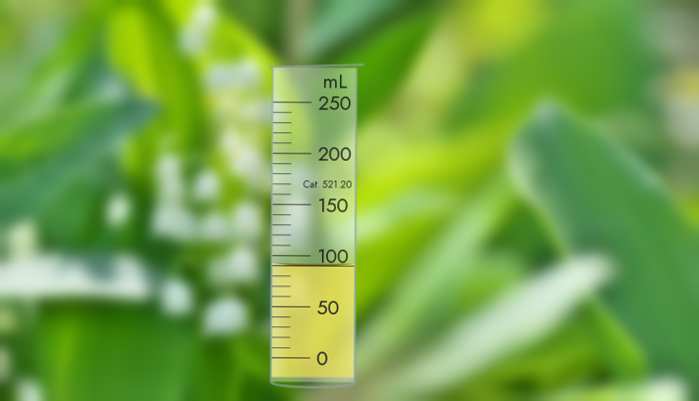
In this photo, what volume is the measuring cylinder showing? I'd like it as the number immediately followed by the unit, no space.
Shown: 90mL
